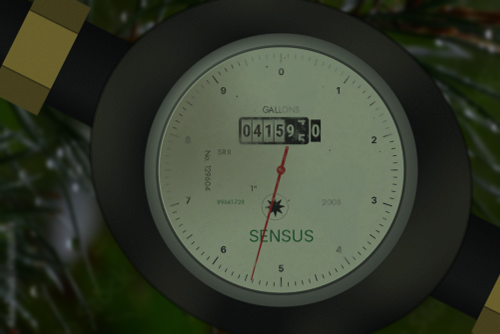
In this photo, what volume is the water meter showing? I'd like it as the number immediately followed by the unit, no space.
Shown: 415945.4gal
